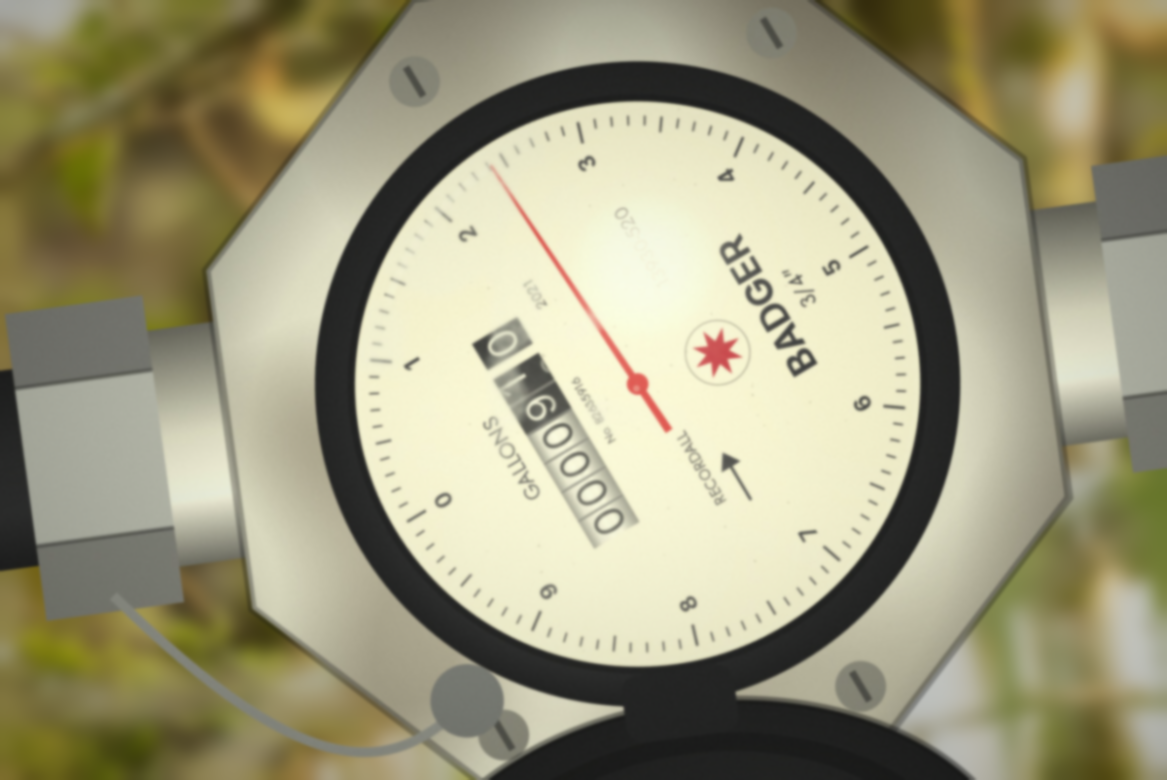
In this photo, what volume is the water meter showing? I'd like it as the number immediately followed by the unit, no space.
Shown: 912.4gal
